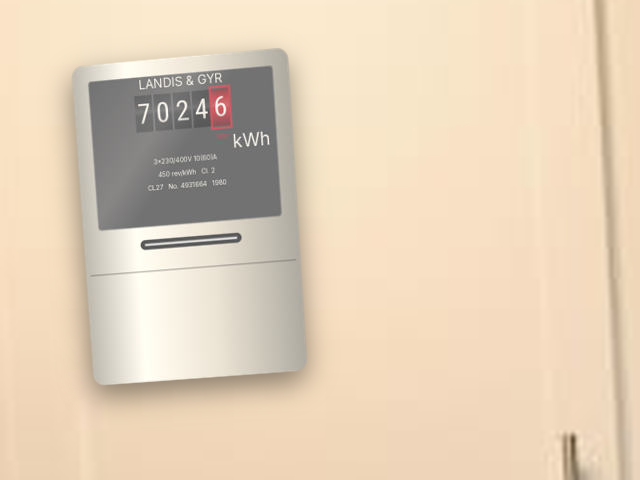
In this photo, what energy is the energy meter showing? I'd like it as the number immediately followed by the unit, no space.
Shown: 7024.6kWh
